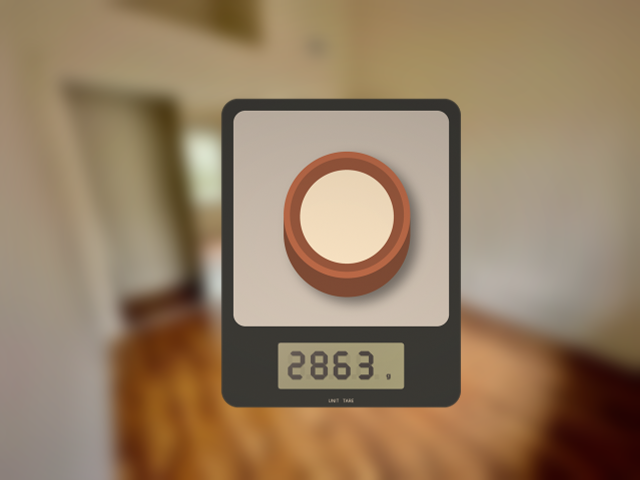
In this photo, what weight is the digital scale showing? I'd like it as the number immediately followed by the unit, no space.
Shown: 2863g
